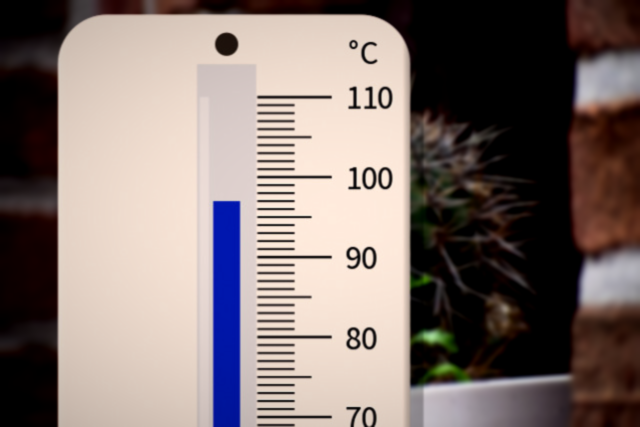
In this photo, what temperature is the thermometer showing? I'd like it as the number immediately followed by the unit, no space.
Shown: 97°C
